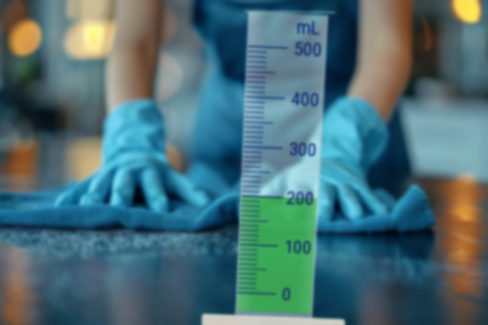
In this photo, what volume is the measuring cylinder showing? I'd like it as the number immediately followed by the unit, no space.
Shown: 200mL
